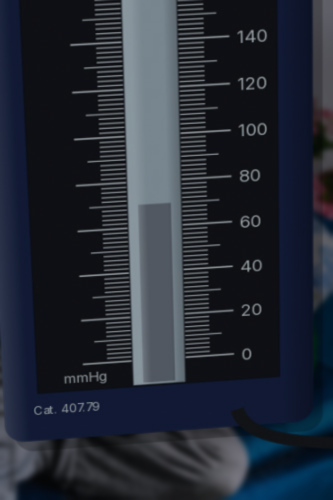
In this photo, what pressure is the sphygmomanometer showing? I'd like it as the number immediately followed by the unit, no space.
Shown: 70mmHg
